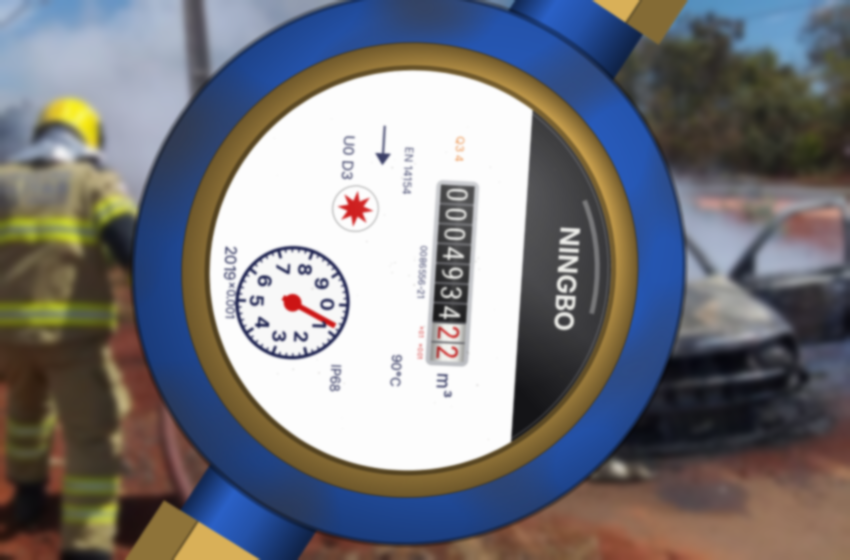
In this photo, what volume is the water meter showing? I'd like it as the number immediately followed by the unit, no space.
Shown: 4934.220m³
